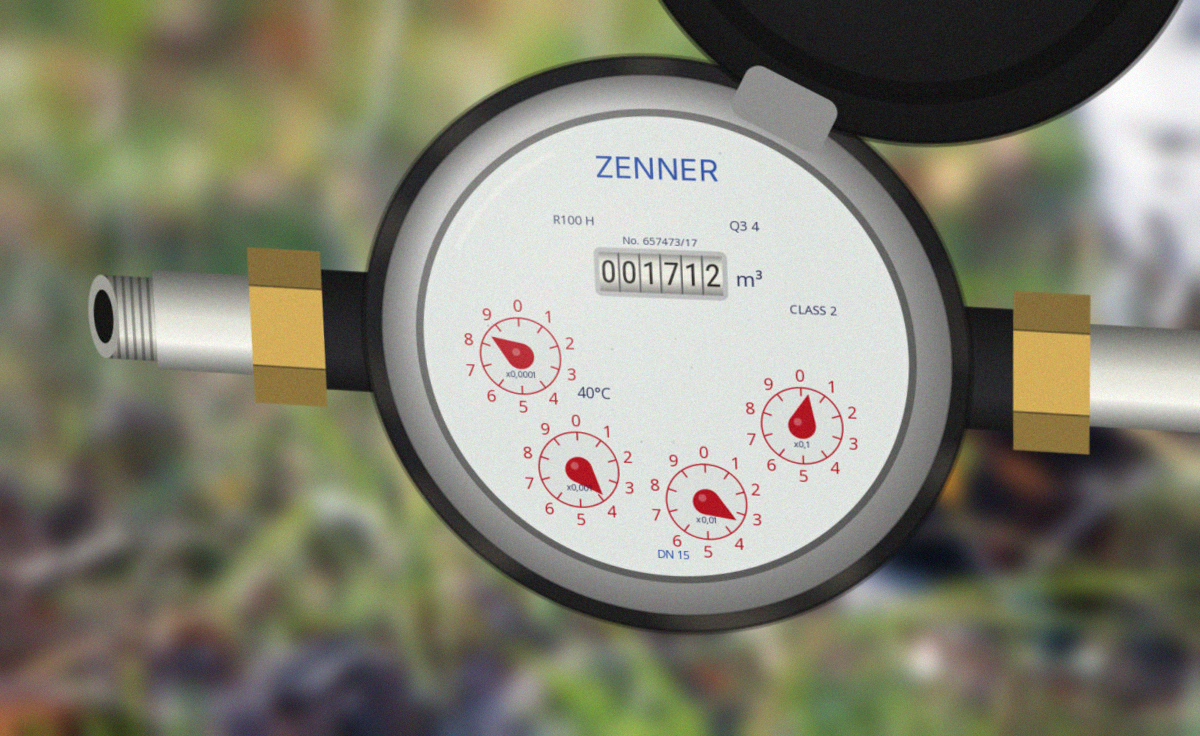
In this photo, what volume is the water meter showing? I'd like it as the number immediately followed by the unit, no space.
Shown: 1712.0338m³
